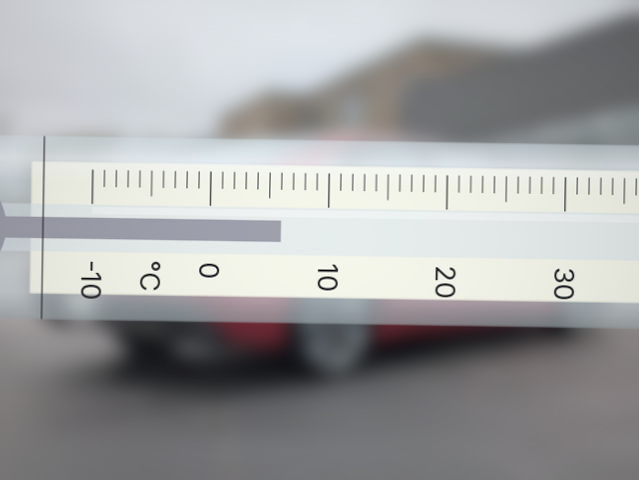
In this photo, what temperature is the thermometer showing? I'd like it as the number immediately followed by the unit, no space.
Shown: 6°C
